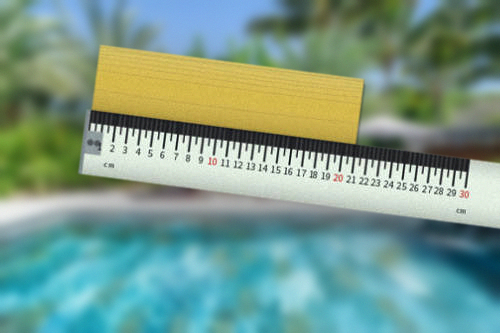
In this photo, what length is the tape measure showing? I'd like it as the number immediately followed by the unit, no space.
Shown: 21cm
